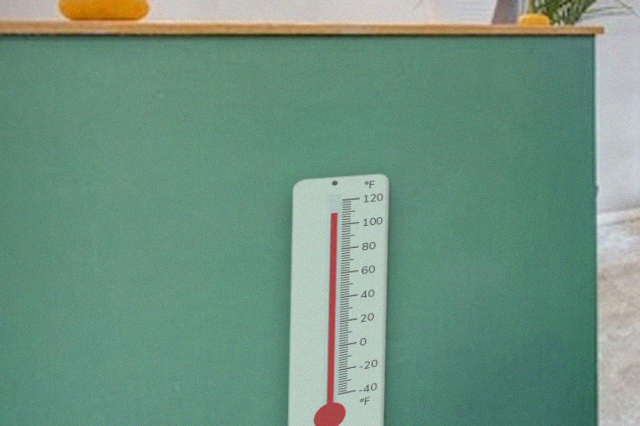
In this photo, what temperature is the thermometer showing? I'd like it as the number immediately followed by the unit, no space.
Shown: 110°F
